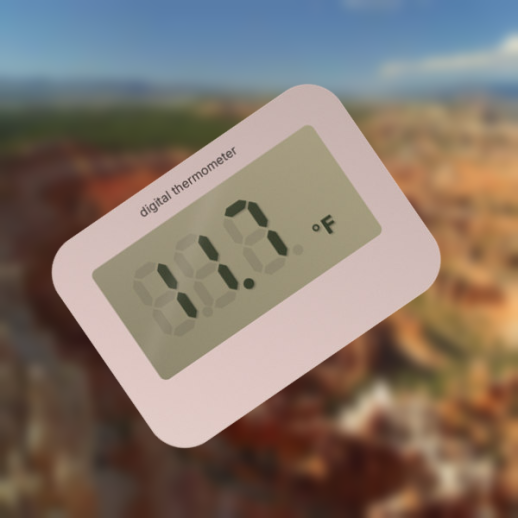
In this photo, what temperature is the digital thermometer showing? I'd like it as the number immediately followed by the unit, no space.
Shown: 11.7°F
